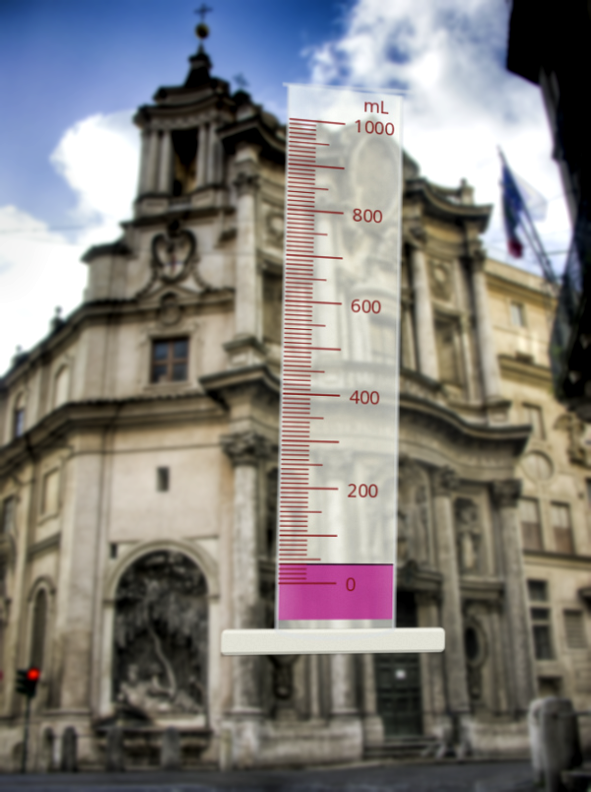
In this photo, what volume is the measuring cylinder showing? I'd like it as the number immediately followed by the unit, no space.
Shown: 40mL
